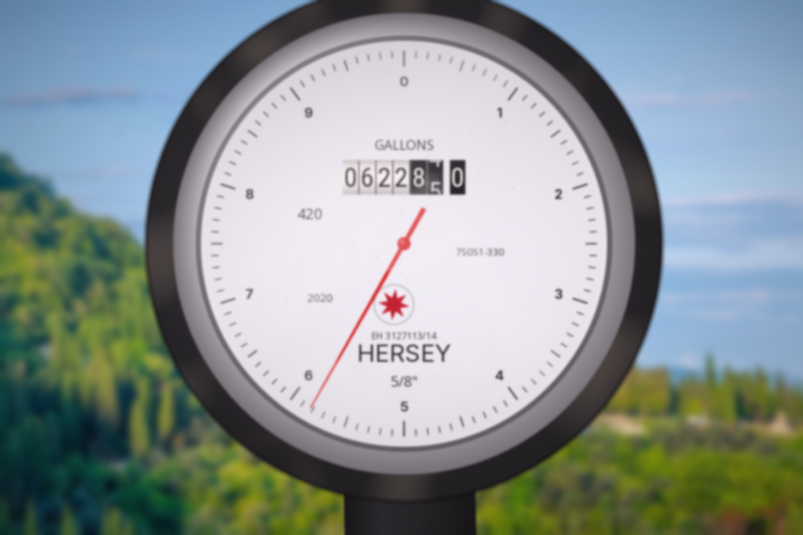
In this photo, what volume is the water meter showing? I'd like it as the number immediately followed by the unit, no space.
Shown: 622845.8gal
